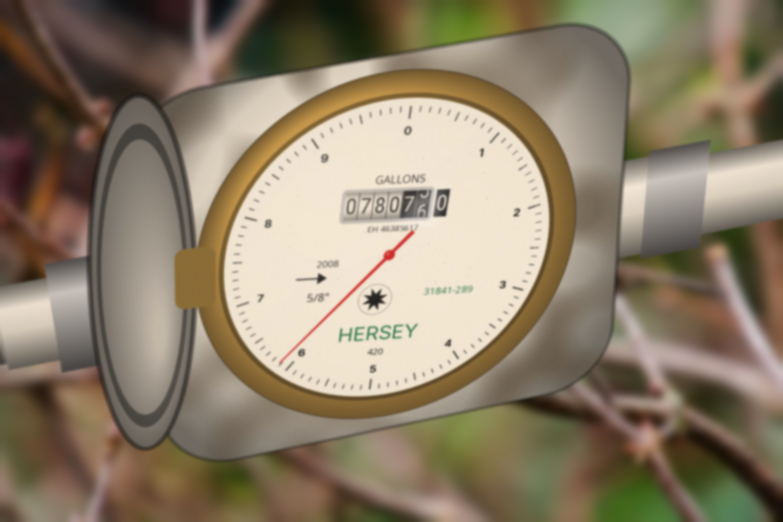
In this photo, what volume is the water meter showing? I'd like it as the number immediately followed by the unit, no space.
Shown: 780756.1gal
